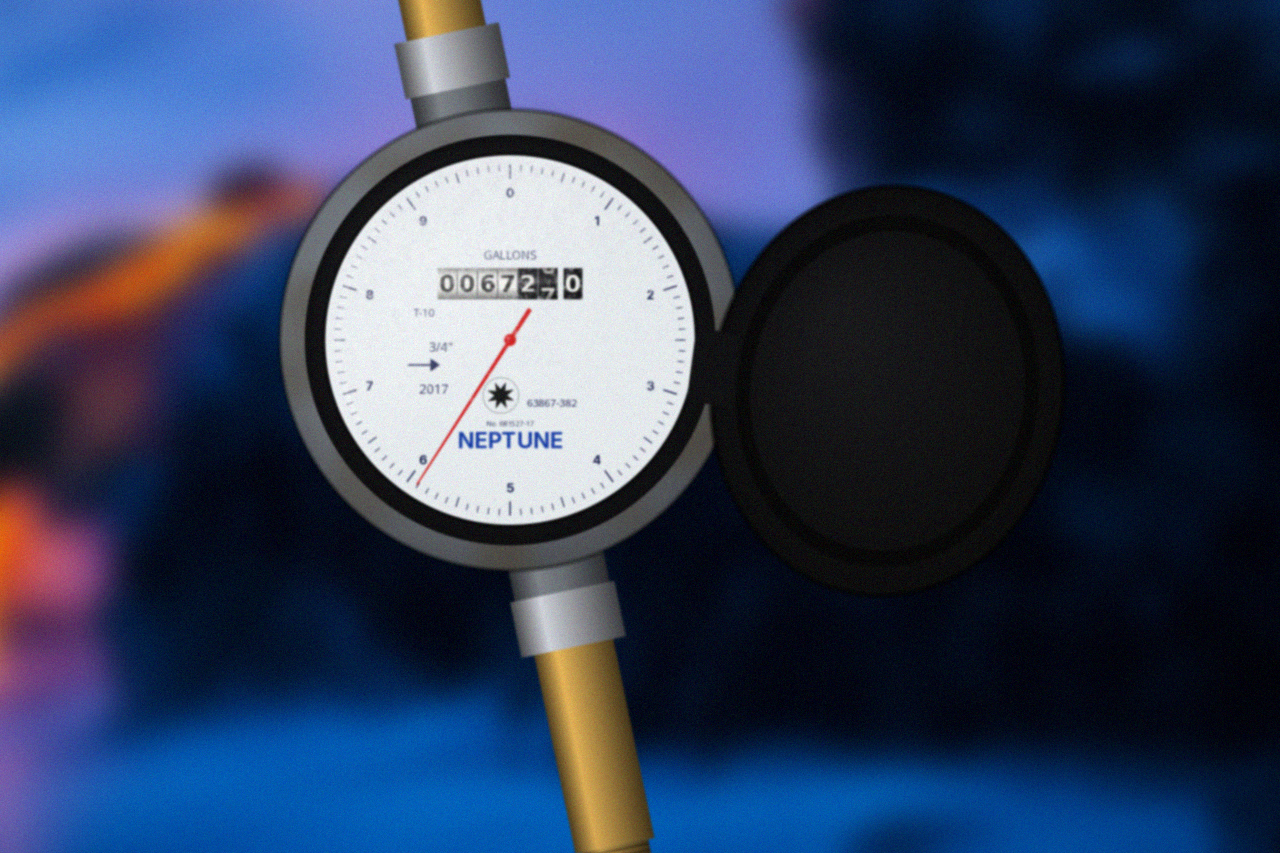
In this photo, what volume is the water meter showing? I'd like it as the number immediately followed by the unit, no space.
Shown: 67265.9gal
